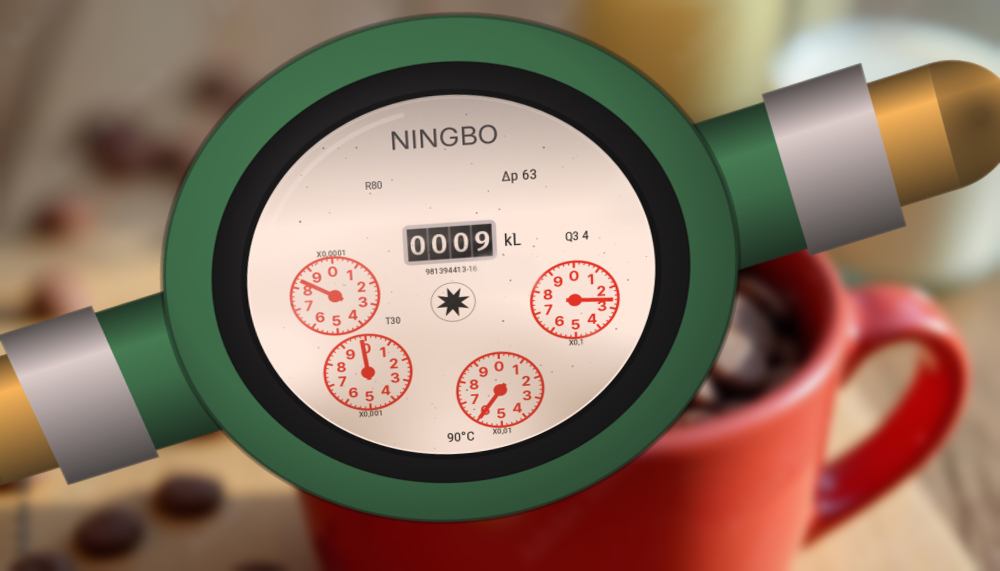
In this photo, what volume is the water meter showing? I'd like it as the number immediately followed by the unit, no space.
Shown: 9.2598kL
